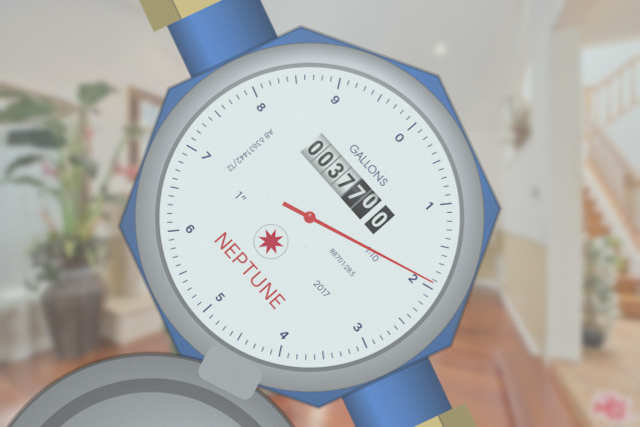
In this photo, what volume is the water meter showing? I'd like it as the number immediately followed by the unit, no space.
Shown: 37701.9gal
